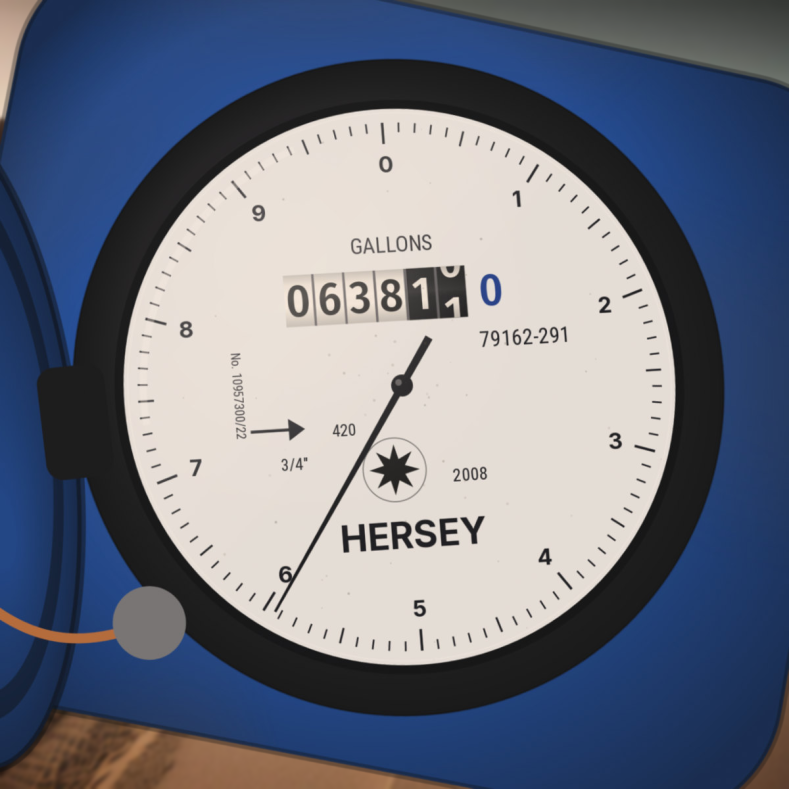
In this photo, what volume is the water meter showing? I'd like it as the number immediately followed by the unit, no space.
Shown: 638105.9gal
